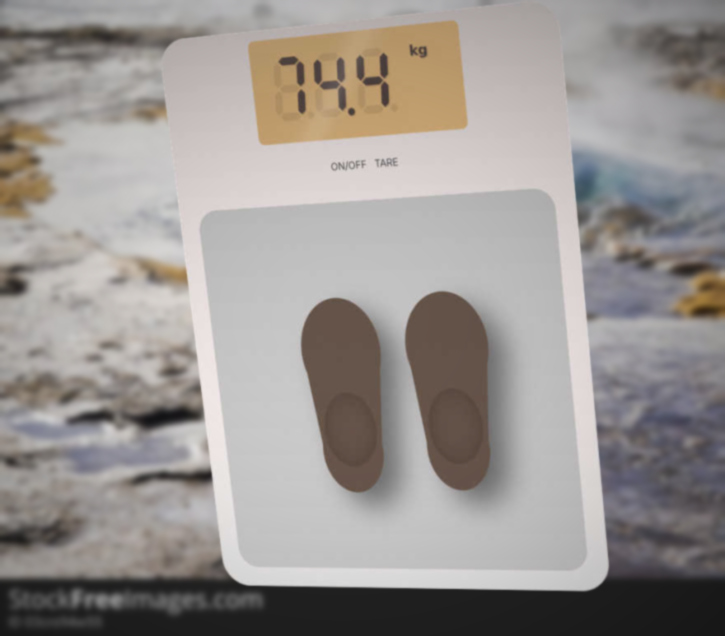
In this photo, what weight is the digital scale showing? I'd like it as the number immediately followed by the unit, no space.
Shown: 74.4kg
